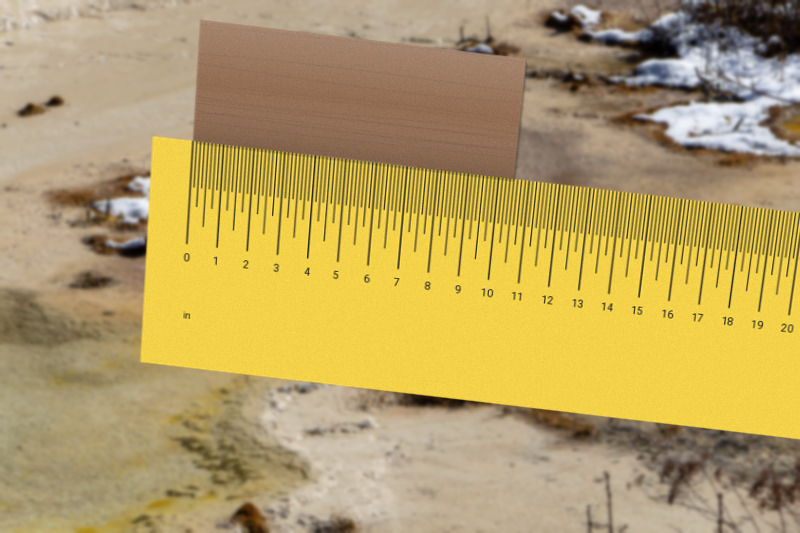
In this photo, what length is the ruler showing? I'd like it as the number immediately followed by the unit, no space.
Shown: 10.5in
